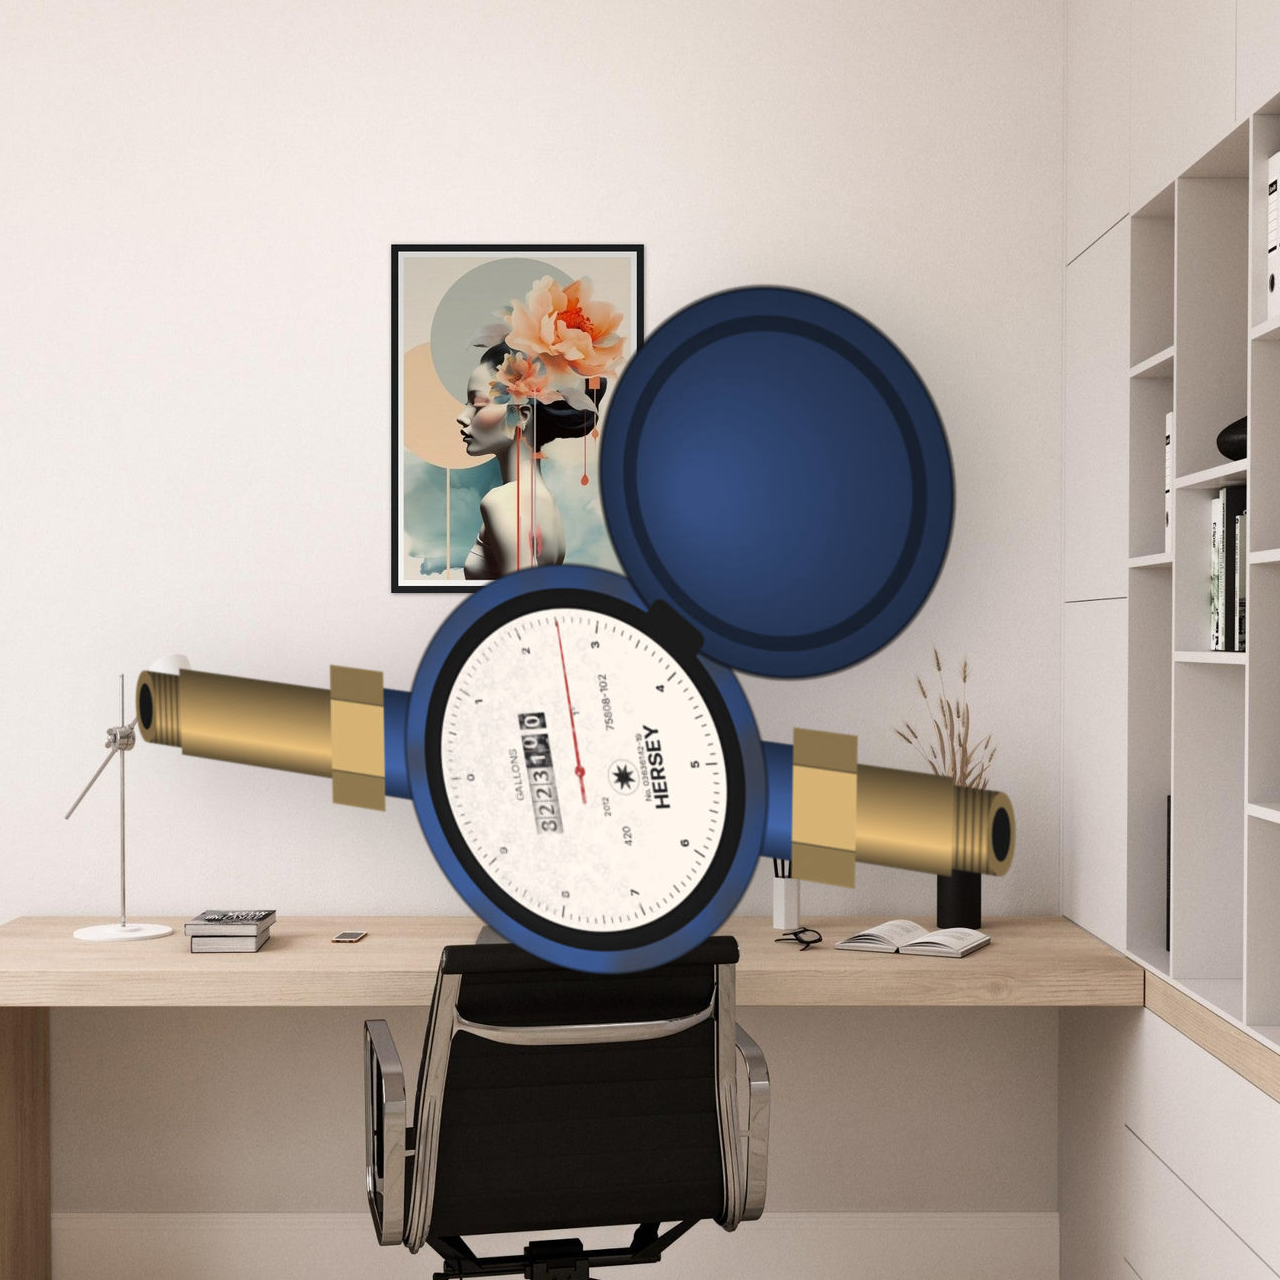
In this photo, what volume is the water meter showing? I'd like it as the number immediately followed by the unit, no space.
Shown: 8223102.5gal
